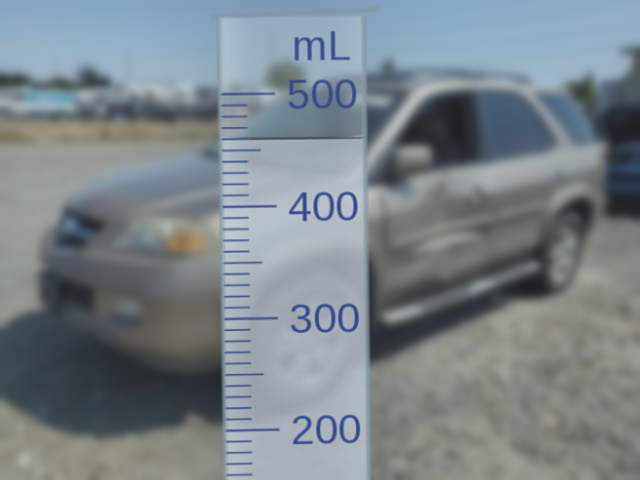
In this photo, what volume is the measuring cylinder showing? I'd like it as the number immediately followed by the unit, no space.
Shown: 460mL
